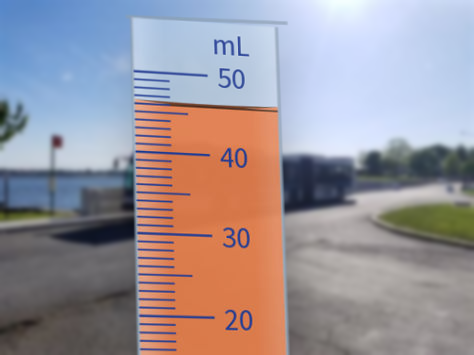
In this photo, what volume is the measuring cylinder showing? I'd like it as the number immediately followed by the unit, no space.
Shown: 46mL
